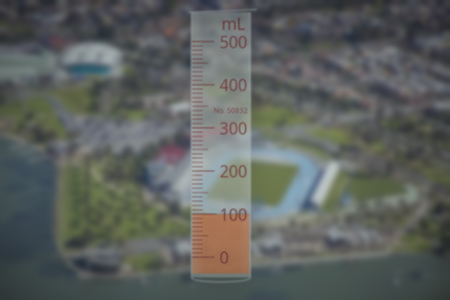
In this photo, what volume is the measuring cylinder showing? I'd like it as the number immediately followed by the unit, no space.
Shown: 100mL
